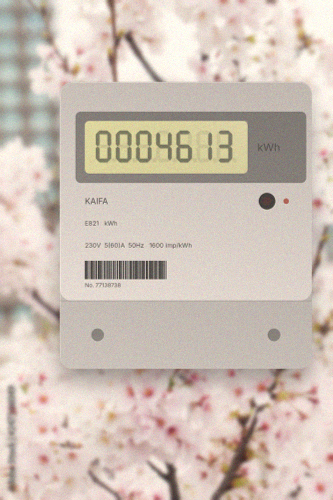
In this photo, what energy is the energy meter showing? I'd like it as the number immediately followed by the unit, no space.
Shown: 4613kWh
